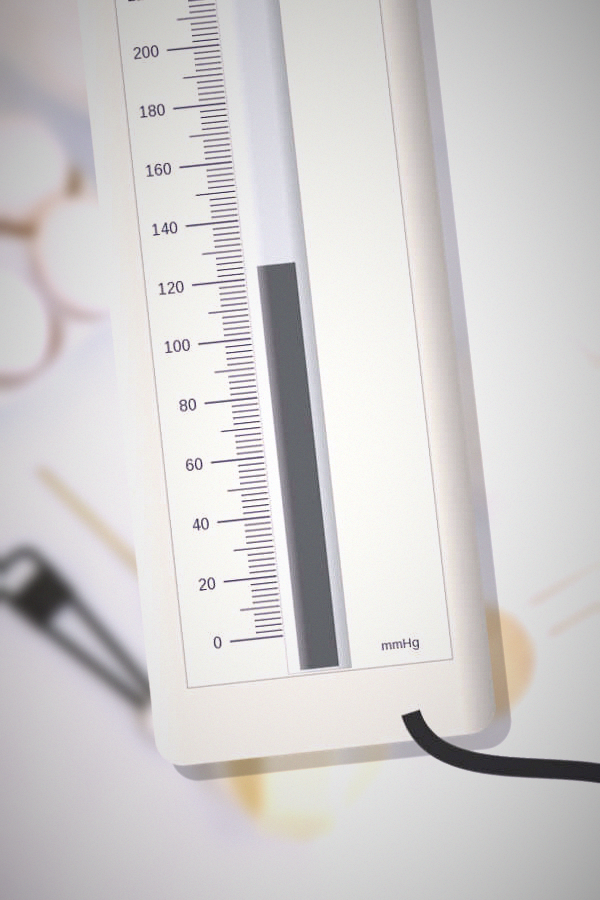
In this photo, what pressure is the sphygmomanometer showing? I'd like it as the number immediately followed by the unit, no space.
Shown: 124mmHg
